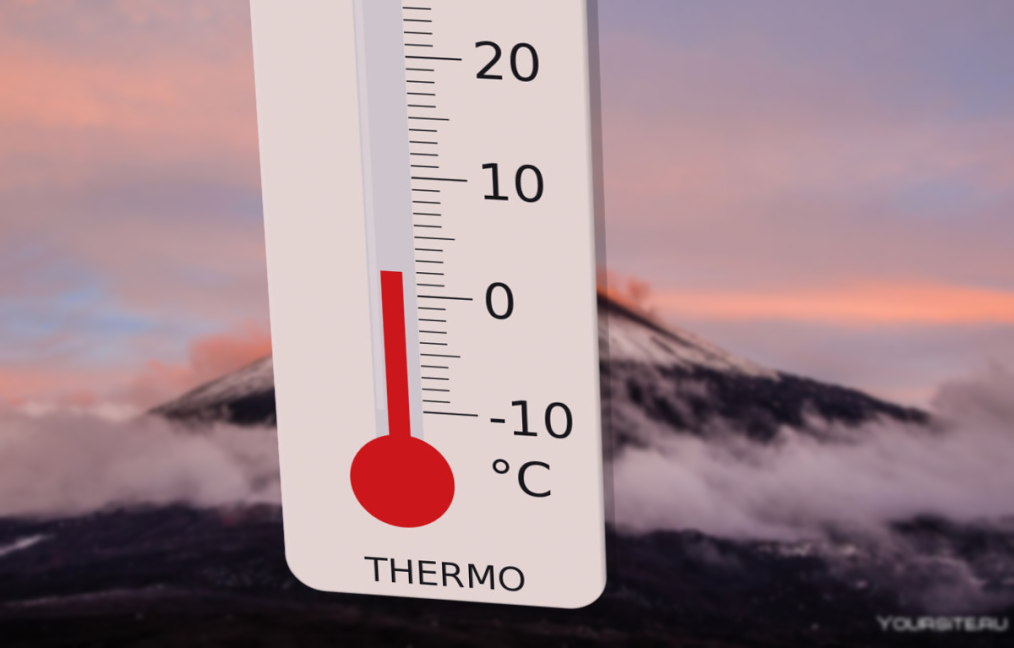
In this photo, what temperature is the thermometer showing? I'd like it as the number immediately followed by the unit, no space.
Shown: 2°C
